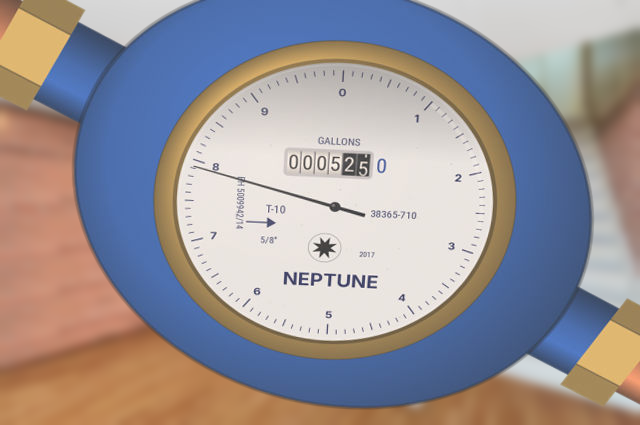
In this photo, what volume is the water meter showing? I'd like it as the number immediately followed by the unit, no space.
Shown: 5247.9gal
